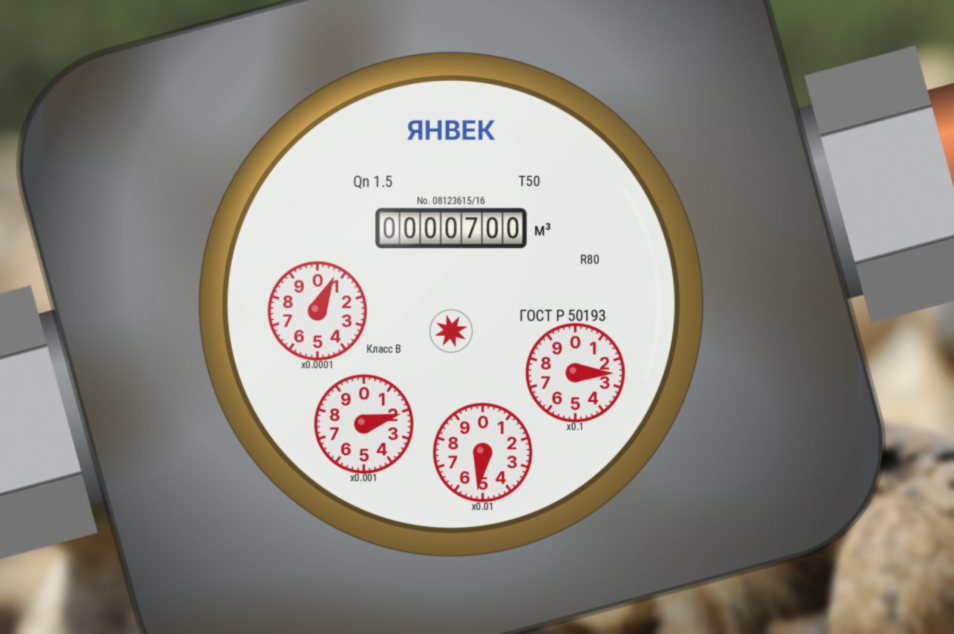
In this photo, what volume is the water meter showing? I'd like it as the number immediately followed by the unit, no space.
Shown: 700.2520m³
